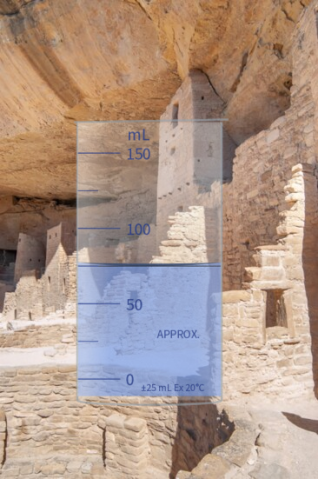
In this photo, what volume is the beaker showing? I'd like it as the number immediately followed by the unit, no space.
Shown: 75mL
